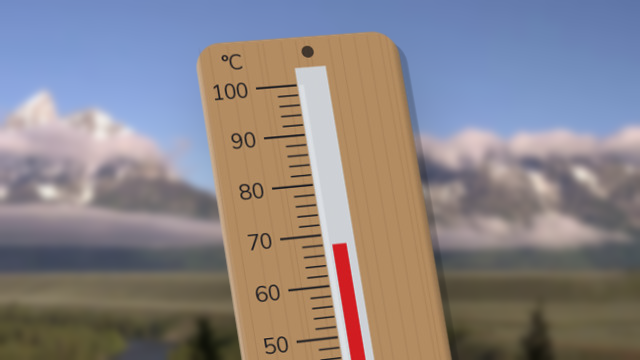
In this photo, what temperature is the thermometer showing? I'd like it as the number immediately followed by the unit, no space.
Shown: 68°C
